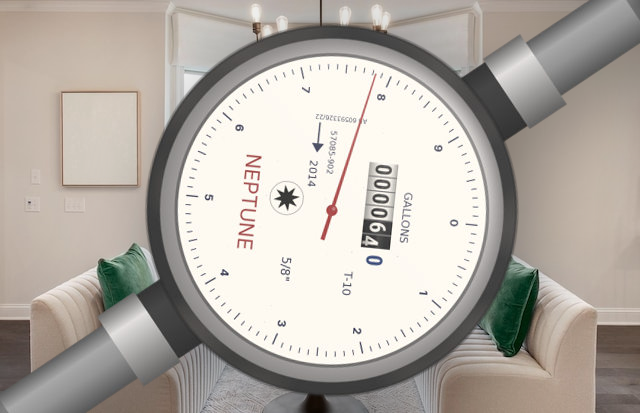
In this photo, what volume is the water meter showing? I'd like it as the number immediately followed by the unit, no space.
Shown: 637.8gal
